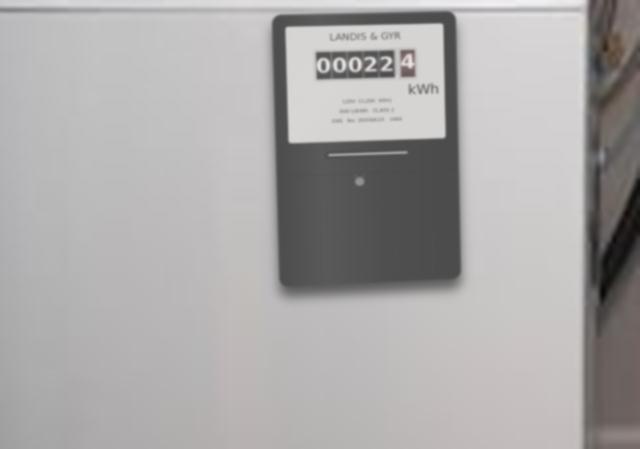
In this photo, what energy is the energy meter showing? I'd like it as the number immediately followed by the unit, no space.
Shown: 22.4kWh
